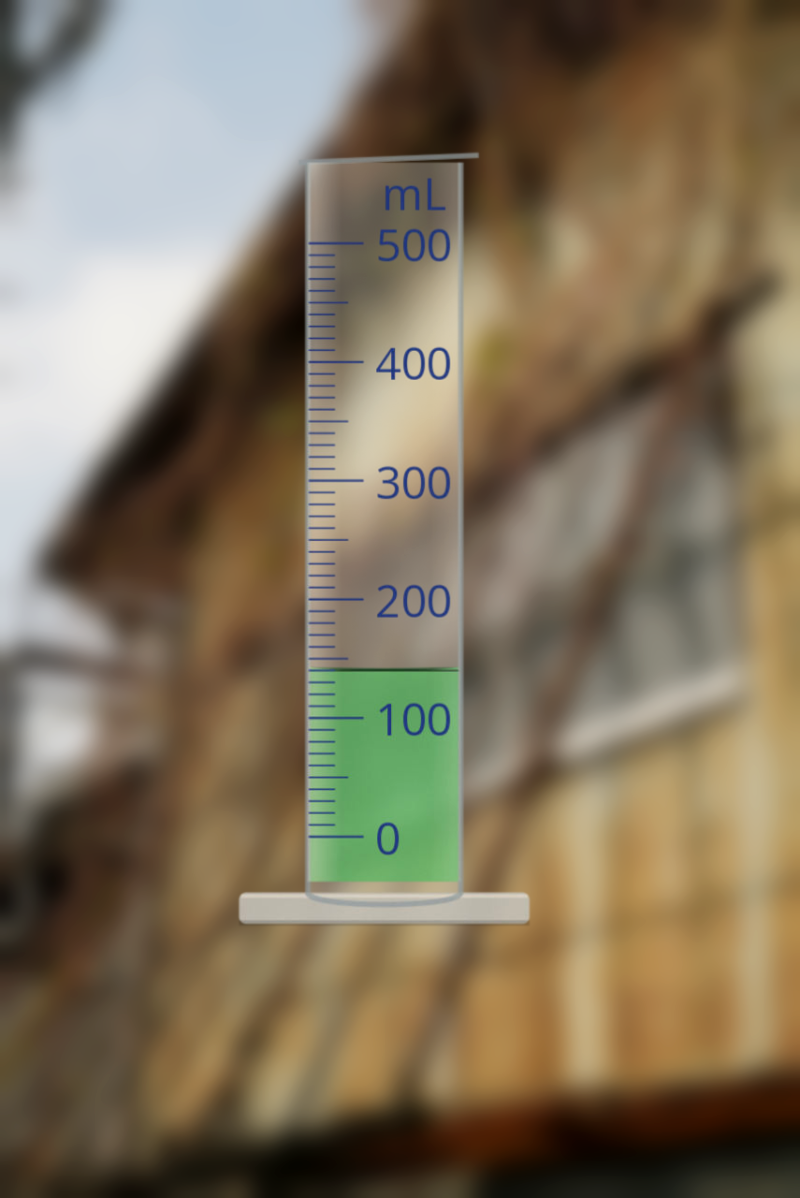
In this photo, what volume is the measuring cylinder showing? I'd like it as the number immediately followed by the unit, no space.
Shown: 140mL
